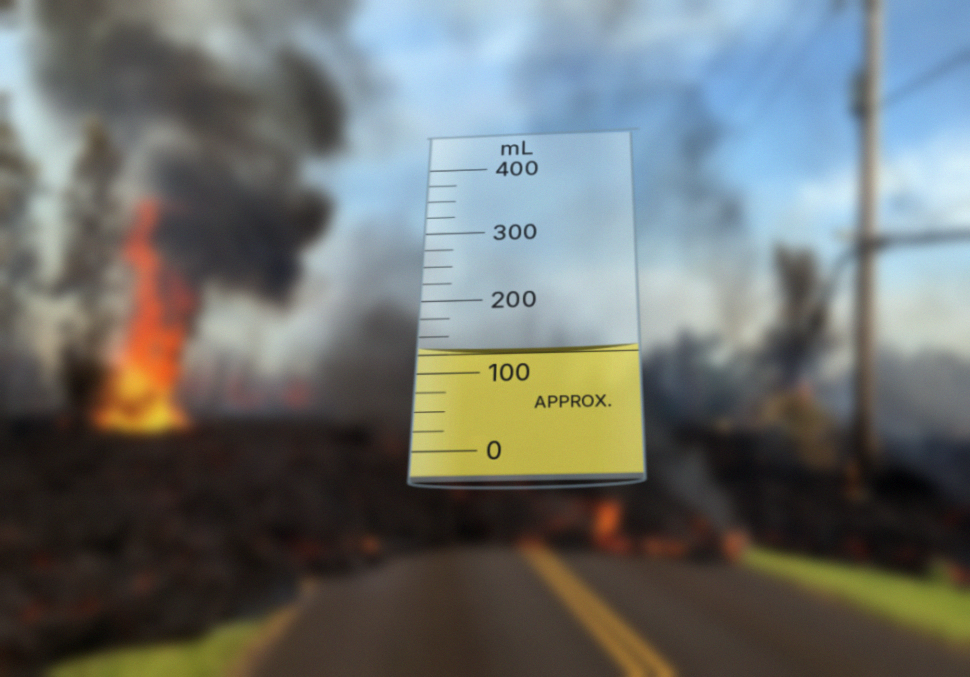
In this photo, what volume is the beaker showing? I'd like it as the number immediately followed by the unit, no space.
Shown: 125mL
